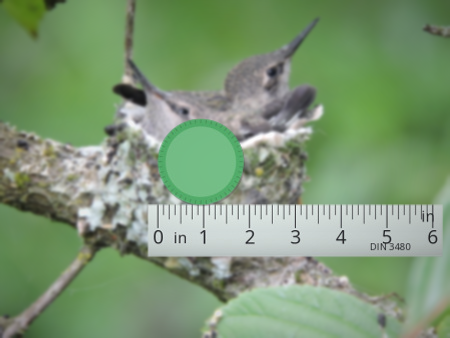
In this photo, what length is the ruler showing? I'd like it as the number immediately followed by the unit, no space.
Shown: 1.875in
